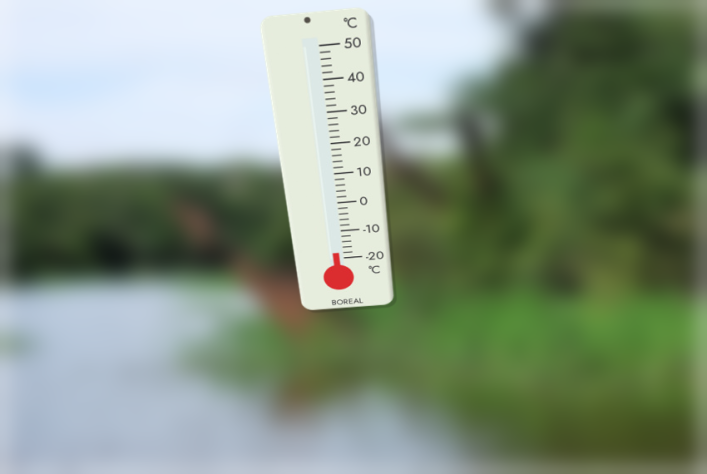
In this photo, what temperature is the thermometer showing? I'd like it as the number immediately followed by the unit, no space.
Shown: -18°C
